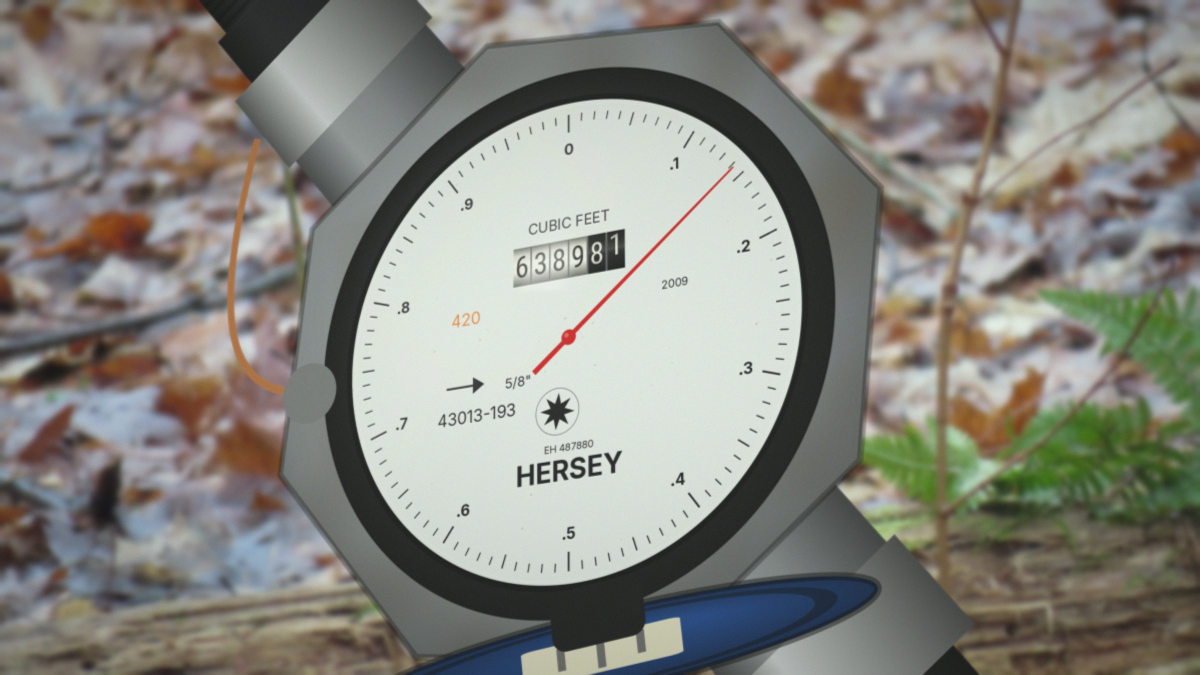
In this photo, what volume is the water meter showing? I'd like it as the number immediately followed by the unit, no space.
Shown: 638981.14ft³
